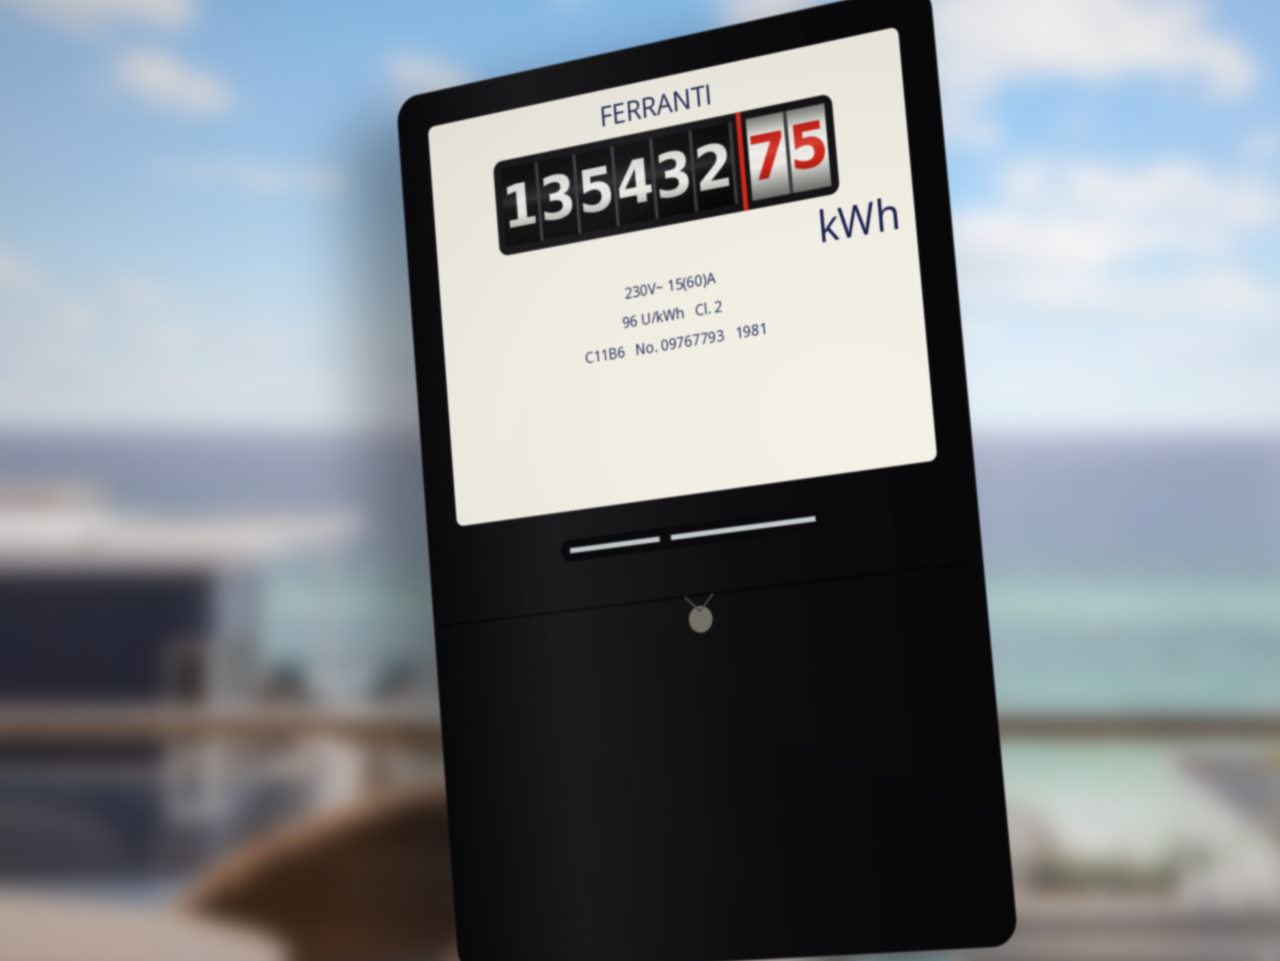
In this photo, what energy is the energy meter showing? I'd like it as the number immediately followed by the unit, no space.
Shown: 135432.75kWh
